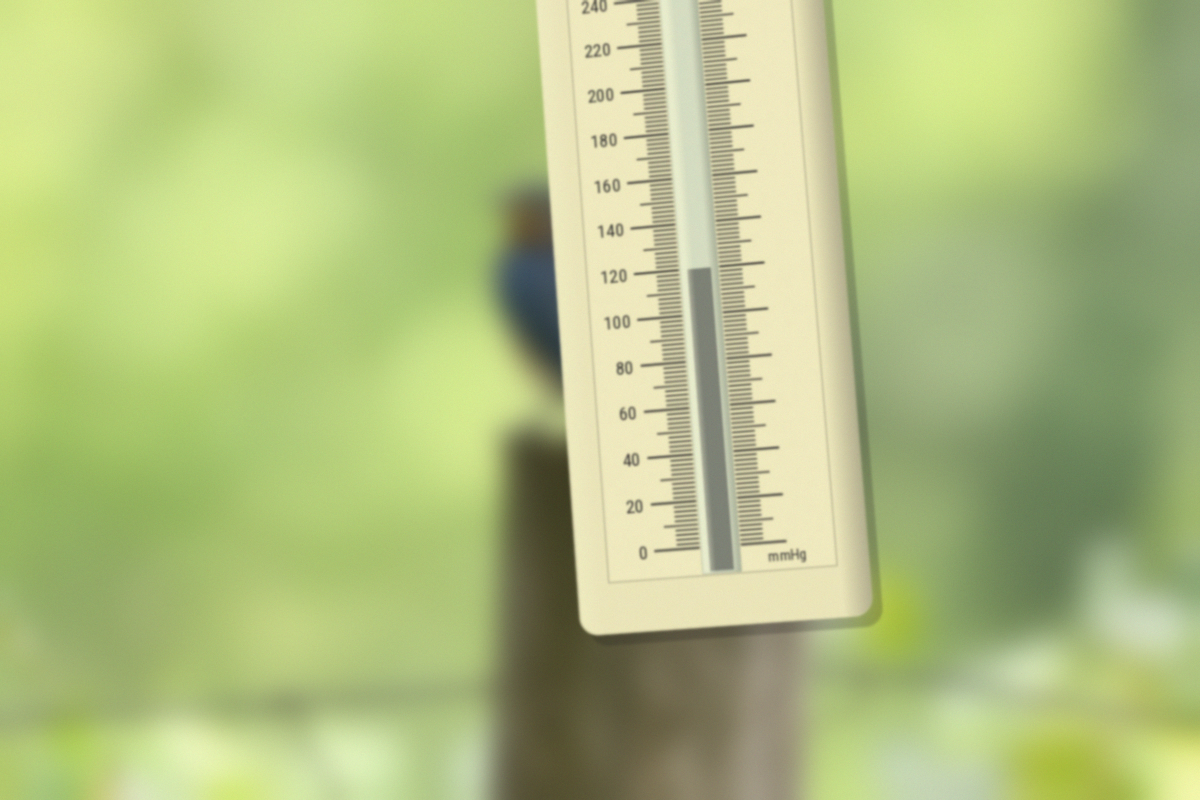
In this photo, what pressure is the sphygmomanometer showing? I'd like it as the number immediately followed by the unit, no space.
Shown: 120mmHg
